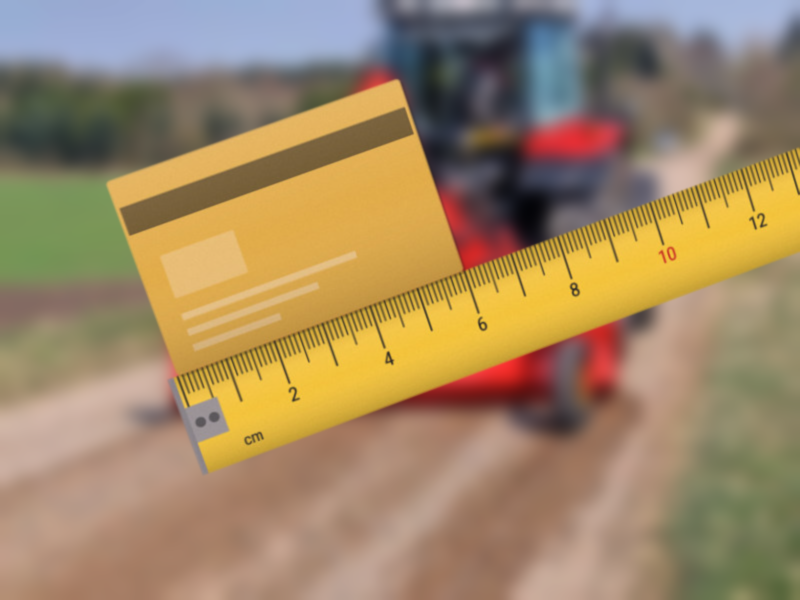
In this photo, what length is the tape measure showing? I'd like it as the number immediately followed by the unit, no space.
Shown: 6cm
